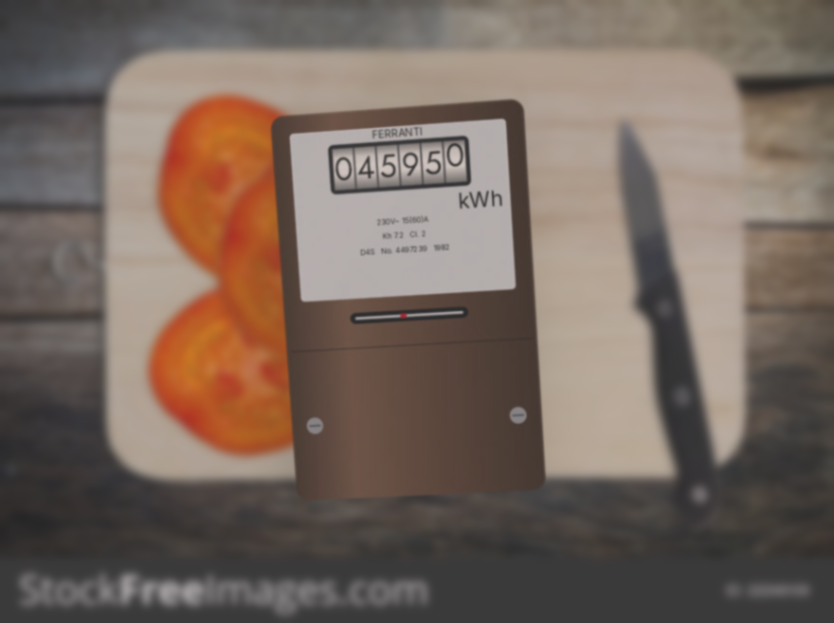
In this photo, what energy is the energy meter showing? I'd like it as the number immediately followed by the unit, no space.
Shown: 45950kWh
